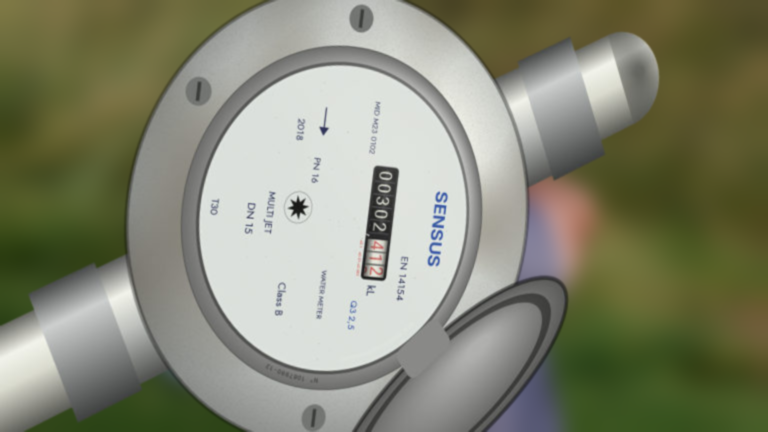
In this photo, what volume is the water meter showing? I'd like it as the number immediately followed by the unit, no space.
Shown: 302.412kL
